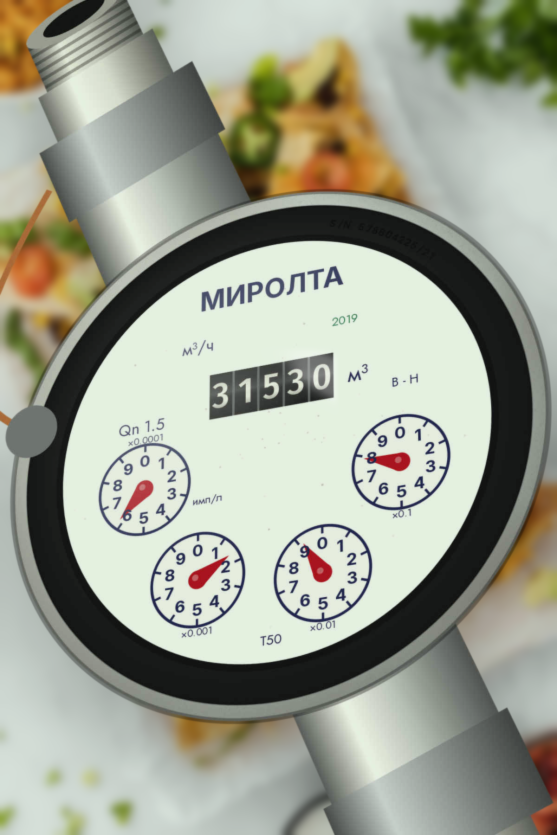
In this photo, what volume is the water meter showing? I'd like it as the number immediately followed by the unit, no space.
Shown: 31530.7916m³
